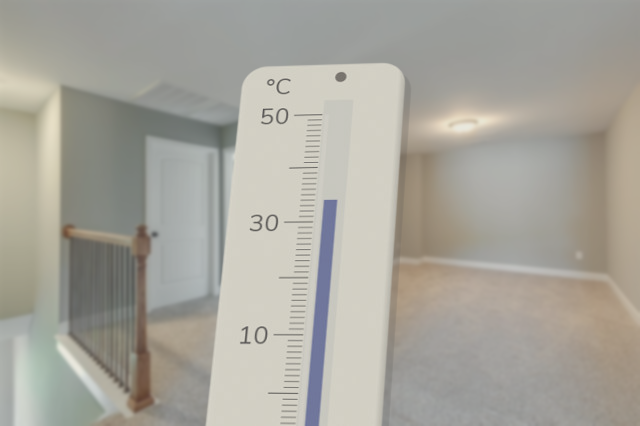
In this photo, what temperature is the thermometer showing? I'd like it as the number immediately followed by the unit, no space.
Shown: 34°C
